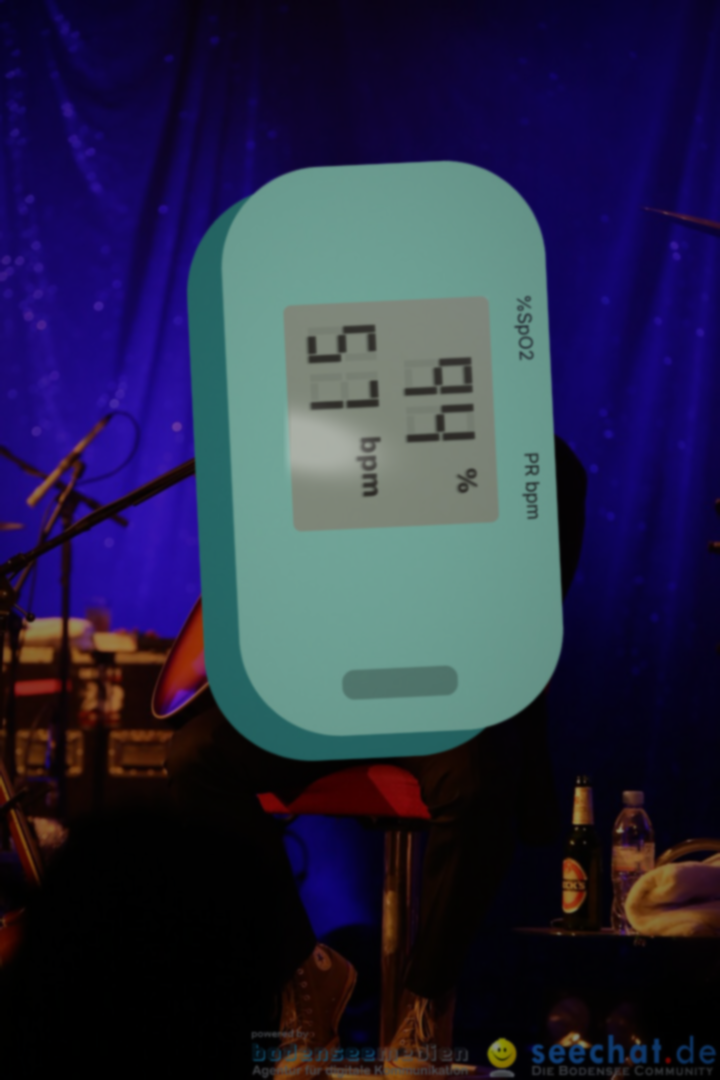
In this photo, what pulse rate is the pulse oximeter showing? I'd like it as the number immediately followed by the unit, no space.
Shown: 57bpm
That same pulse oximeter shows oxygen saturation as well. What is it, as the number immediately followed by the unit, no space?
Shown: 94%
